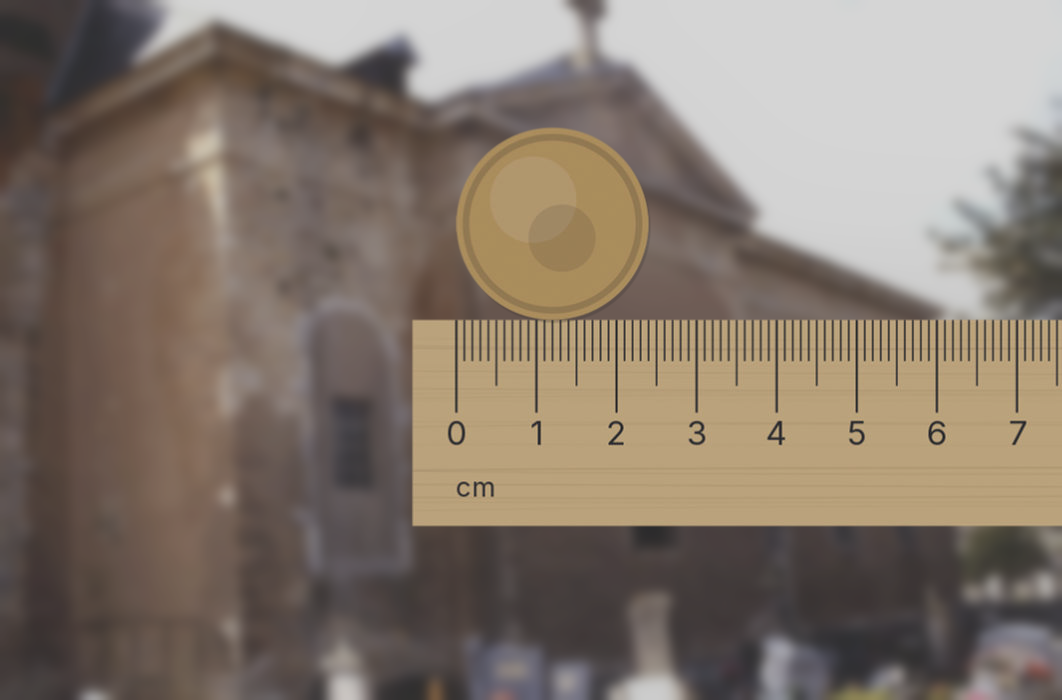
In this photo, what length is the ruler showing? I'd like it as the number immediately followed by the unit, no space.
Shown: 2.4cm
